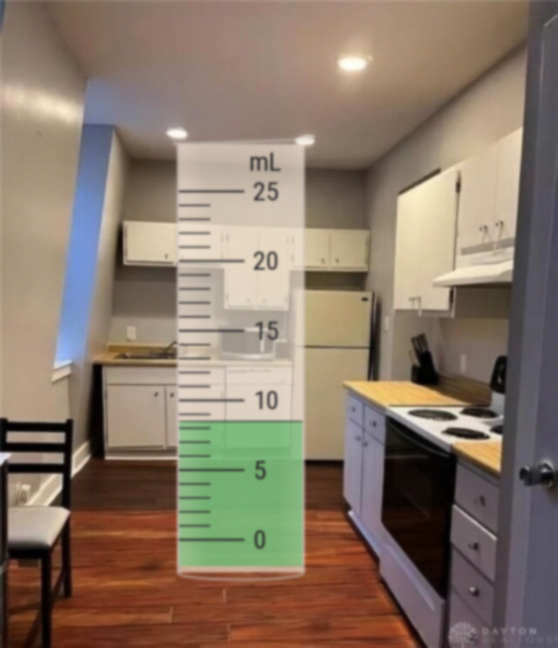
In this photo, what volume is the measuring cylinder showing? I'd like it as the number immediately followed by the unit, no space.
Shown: 8.5mL
